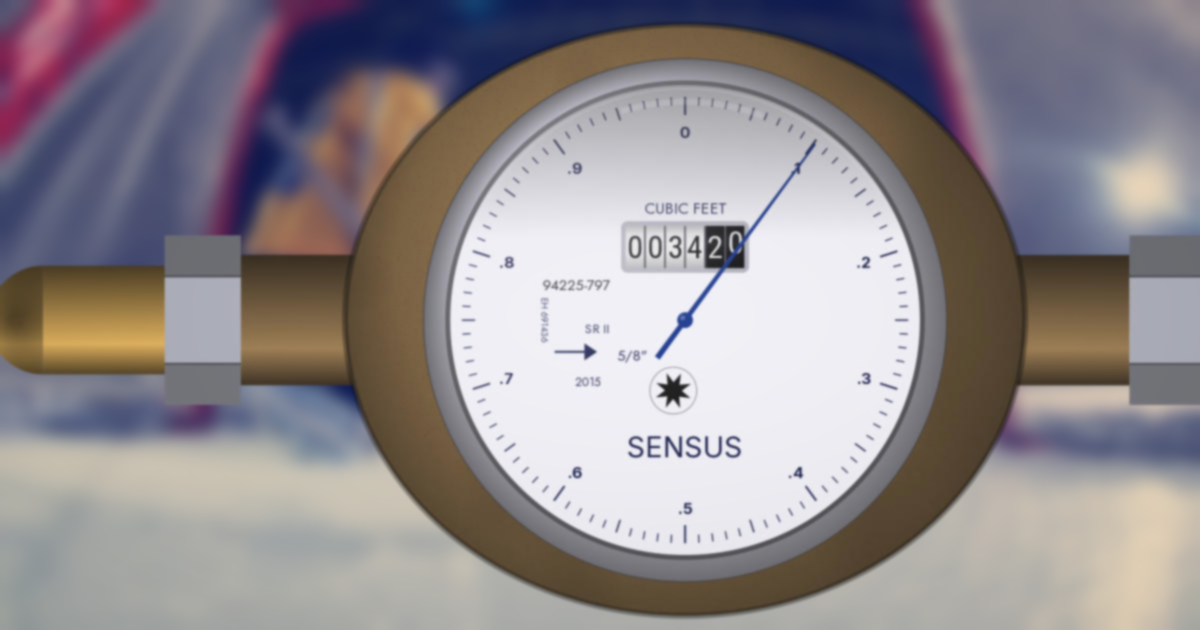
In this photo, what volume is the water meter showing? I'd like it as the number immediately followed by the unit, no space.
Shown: 3420.10ft³
